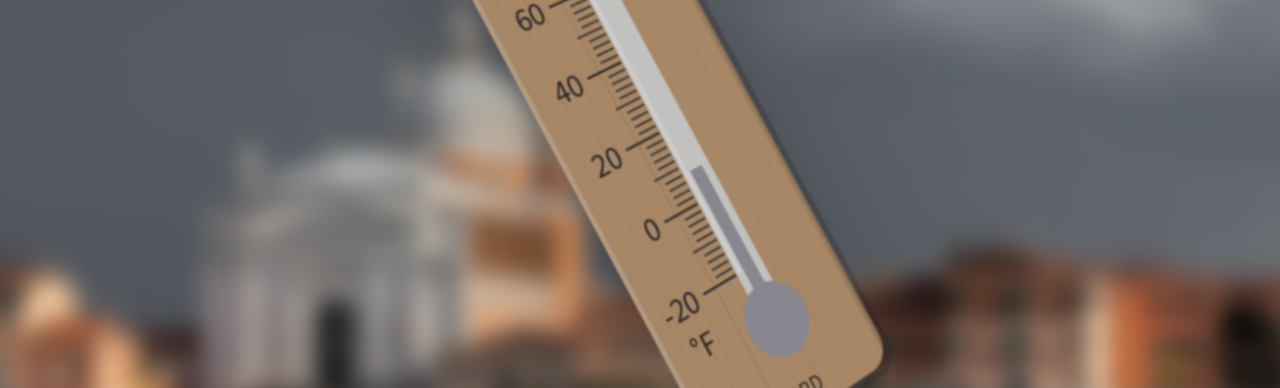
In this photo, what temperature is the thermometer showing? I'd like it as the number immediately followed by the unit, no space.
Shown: 8°F
